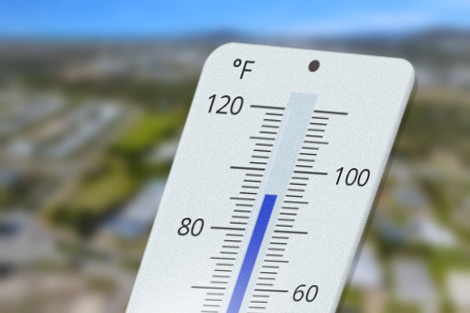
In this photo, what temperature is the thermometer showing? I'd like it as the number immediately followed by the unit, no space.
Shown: 92°F
